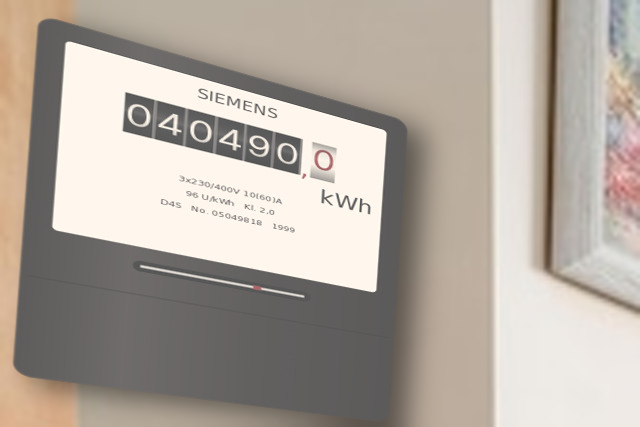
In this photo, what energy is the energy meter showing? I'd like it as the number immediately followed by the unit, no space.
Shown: 40490.0kWh
